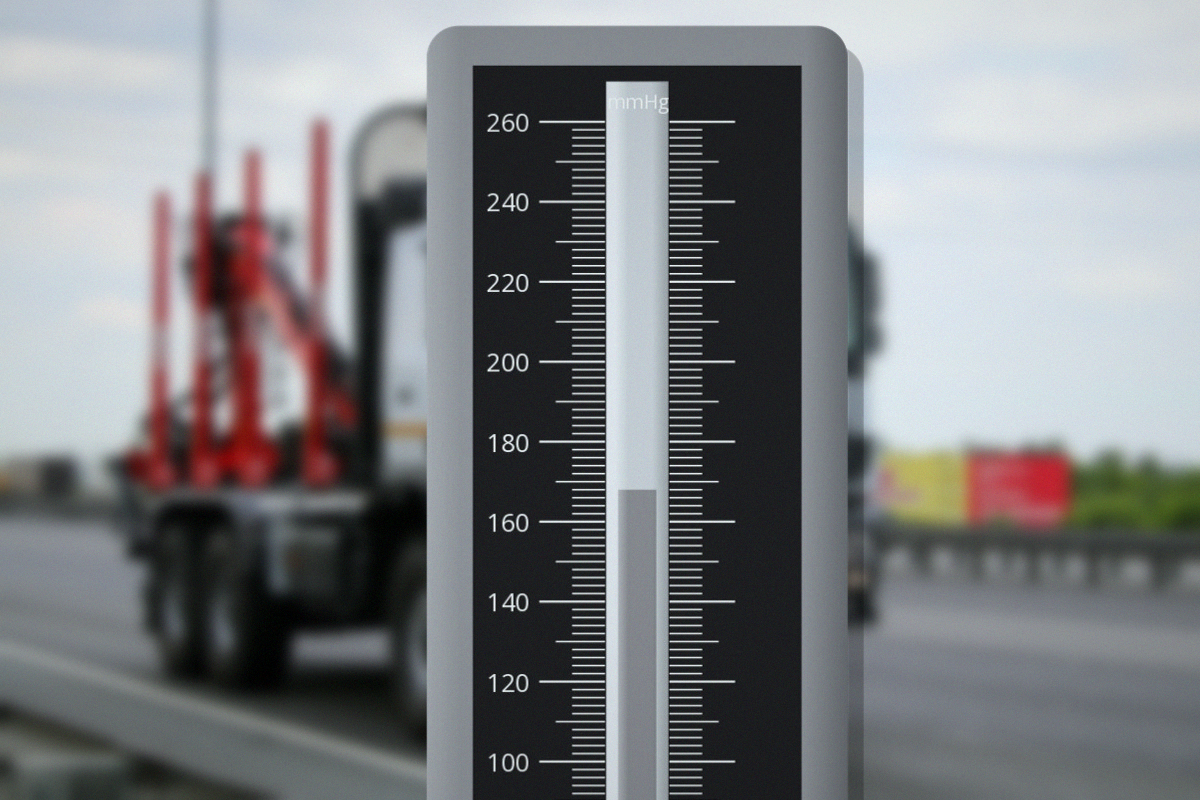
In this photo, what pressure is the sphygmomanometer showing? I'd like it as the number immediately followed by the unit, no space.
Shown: 168mmHg
